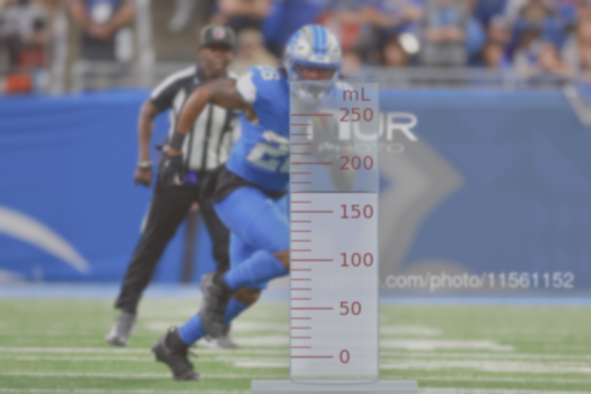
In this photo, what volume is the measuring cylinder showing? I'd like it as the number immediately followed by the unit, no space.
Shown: 170mL
